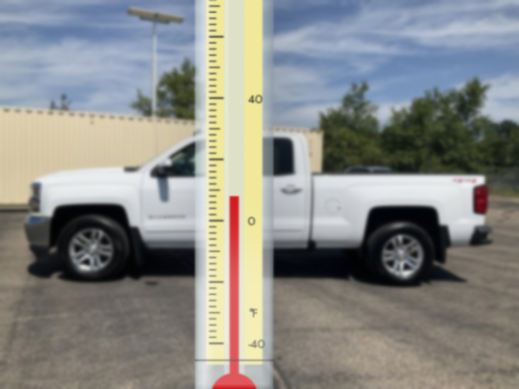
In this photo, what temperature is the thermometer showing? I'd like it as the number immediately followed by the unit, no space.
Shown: 8°F
